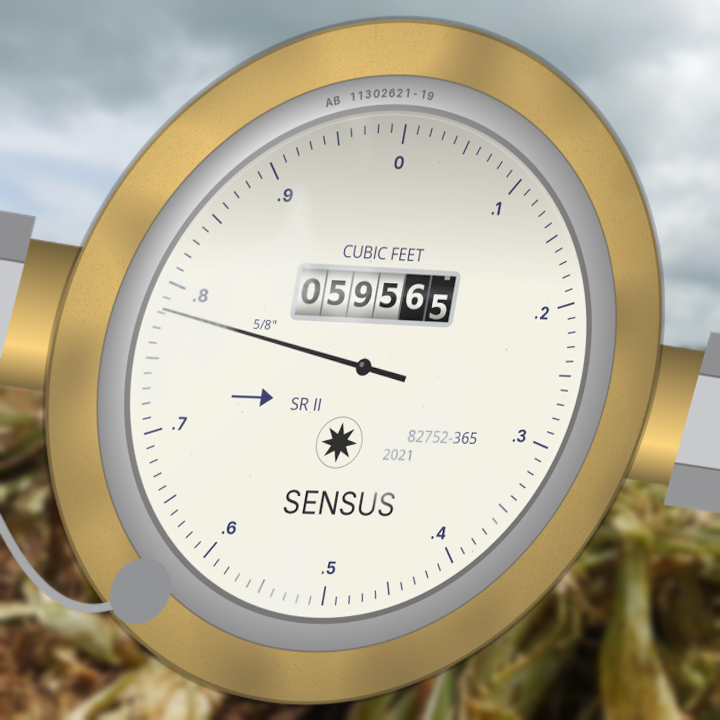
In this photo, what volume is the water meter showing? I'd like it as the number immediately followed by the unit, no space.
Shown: 59564.78ft³
